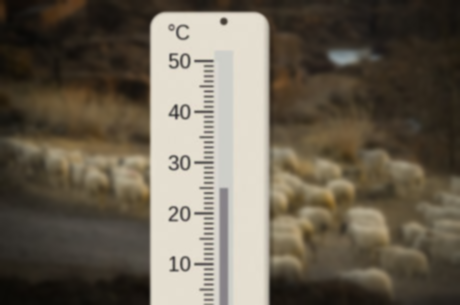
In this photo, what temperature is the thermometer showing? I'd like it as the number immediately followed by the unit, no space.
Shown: 25°C
